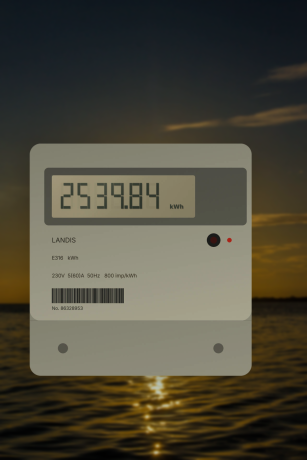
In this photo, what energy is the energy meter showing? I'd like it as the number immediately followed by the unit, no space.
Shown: 2539.84kWh
